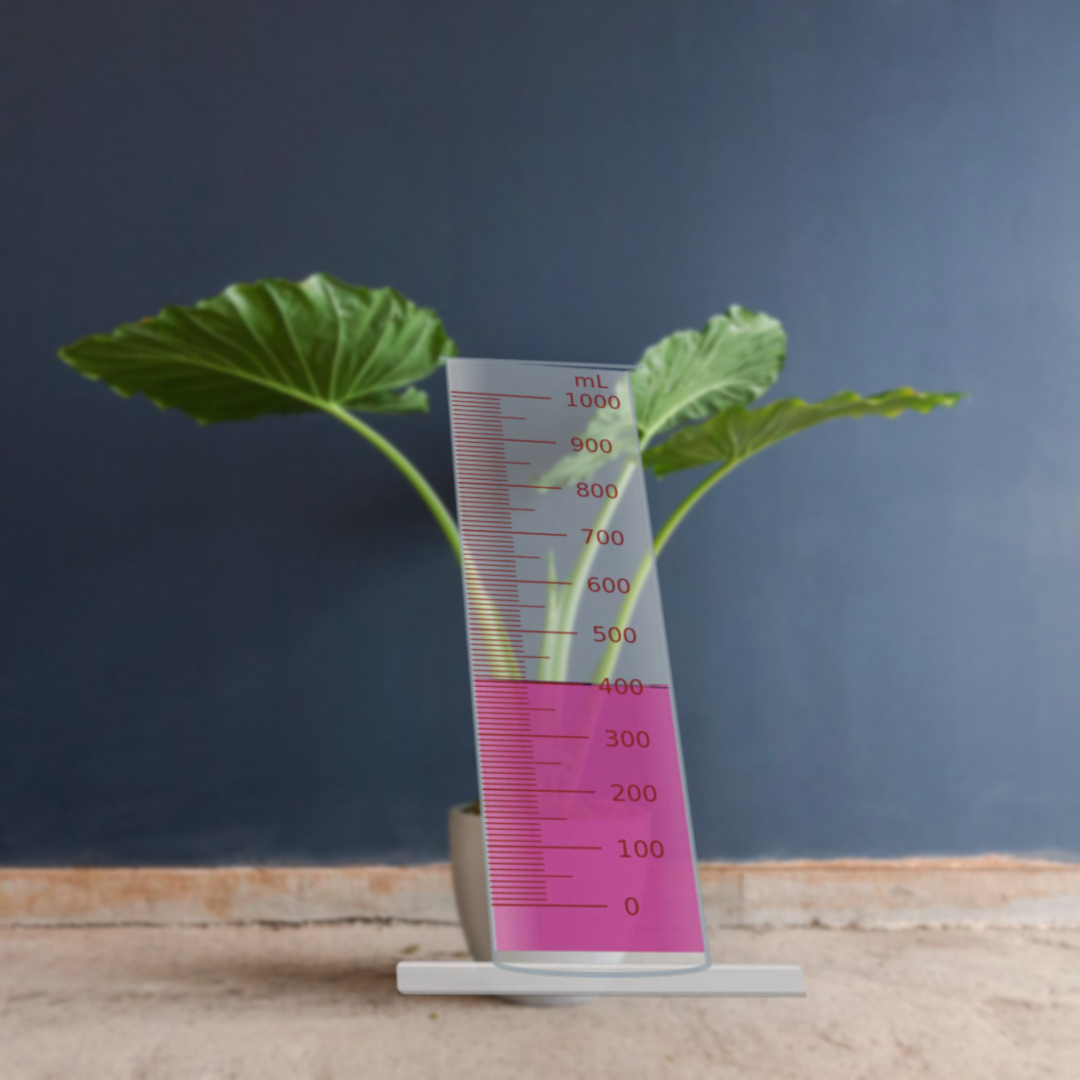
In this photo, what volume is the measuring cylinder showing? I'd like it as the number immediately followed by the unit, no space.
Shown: 400mL
